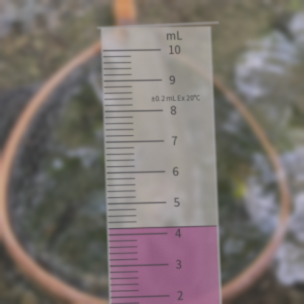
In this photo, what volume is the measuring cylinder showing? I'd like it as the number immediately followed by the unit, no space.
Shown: 4.2mL
